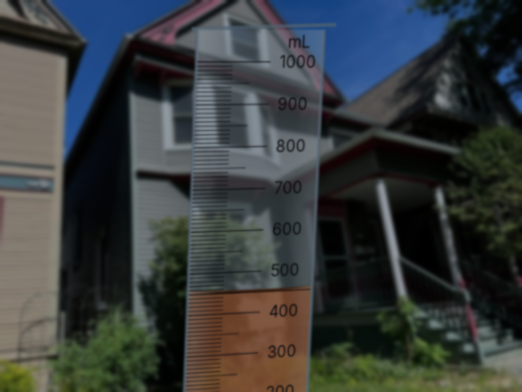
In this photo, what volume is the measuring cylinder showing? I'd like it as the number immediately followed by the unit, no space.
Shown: 450mL
